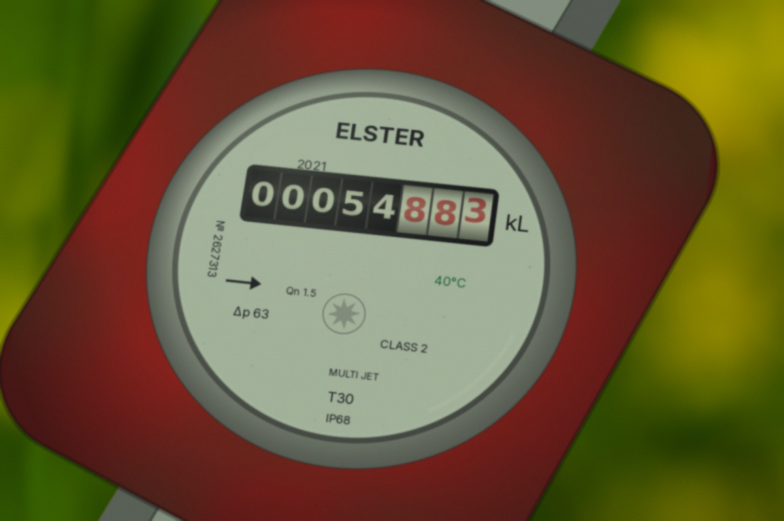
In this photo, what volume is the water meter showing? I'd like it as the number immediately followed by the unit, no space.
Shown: 54.883kL
